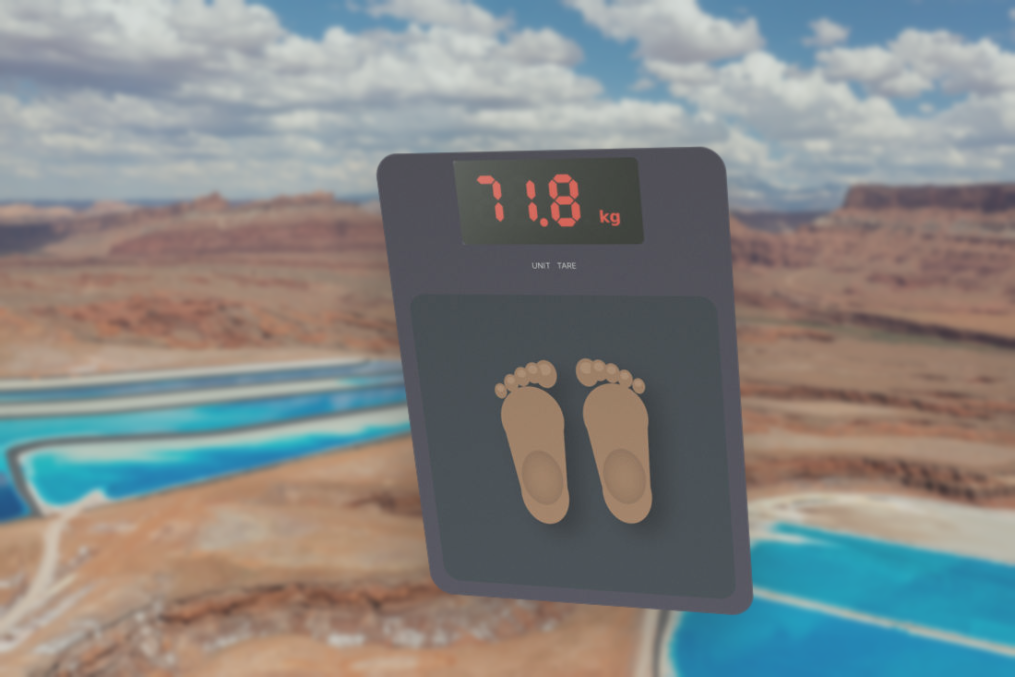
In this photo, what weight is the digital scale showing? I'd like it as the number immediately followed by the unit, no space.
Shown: 71.8kg
